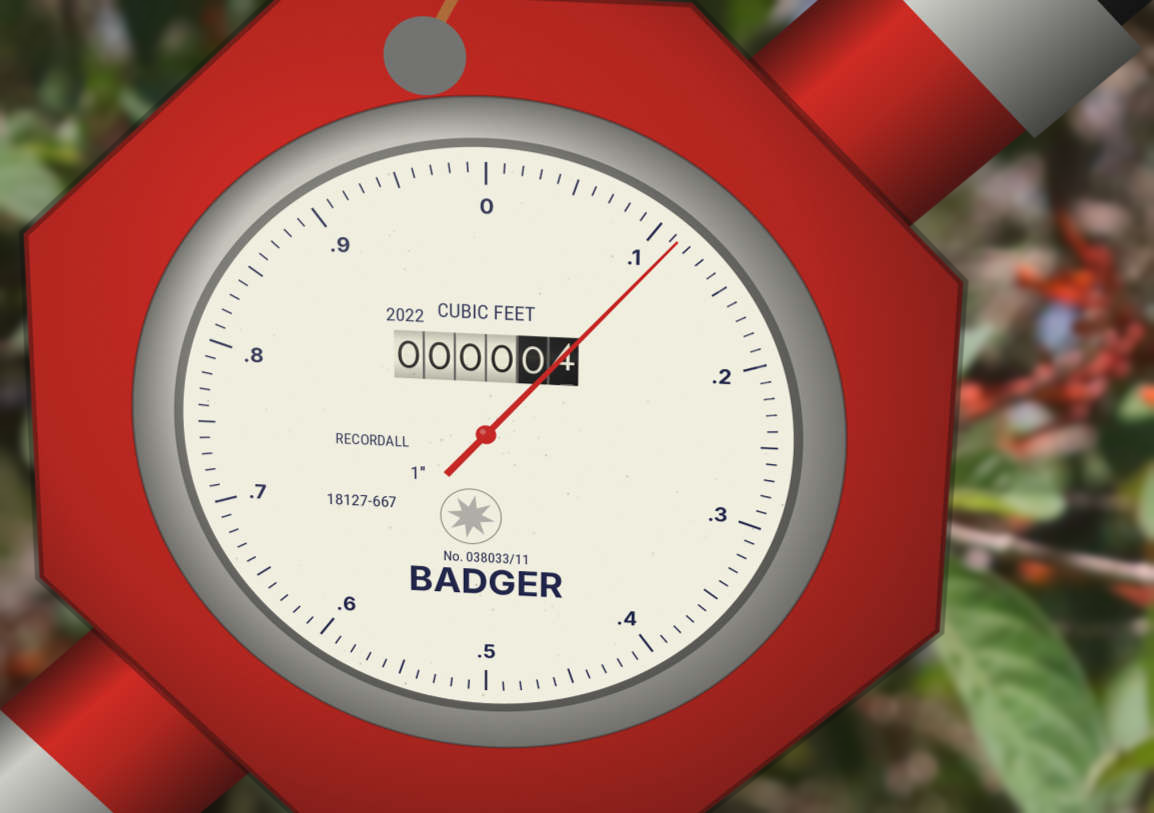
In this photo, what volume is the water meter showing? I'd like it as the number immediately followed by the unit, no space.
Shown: 4.11ft³
